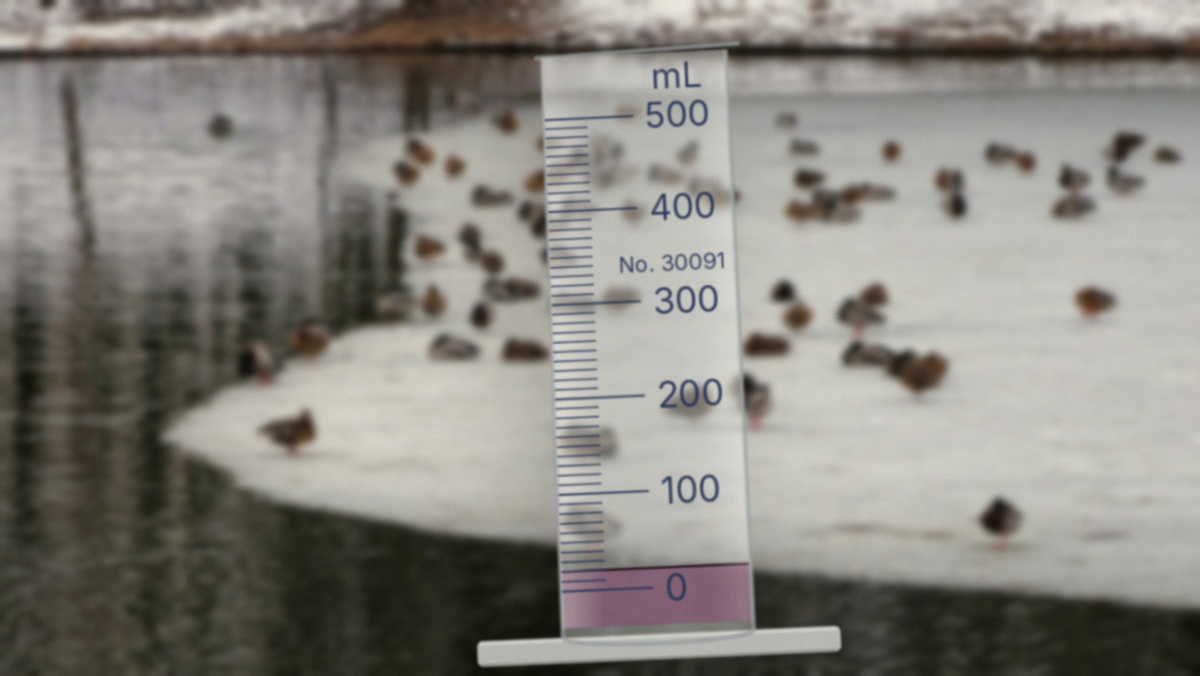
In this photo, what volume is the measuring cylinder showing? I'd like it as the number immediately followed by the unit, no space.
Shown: 20mL
